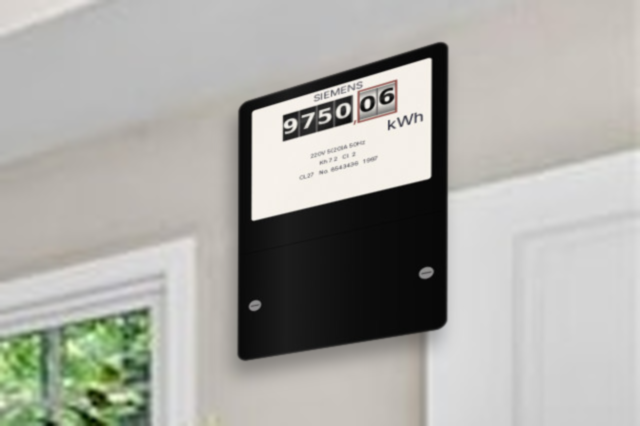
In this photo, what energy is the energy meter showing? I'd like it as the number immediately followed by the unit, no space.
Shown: 9750.06kWh
